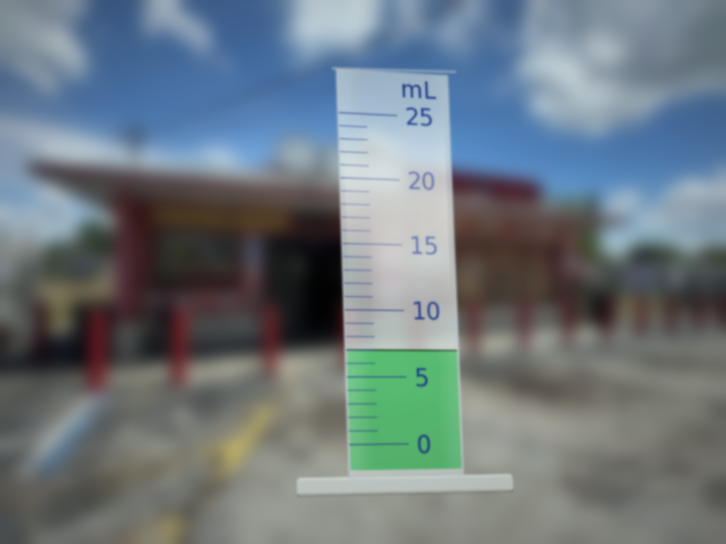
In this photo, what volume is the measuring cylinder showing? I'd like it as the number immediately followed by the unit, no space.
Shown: 7mL
